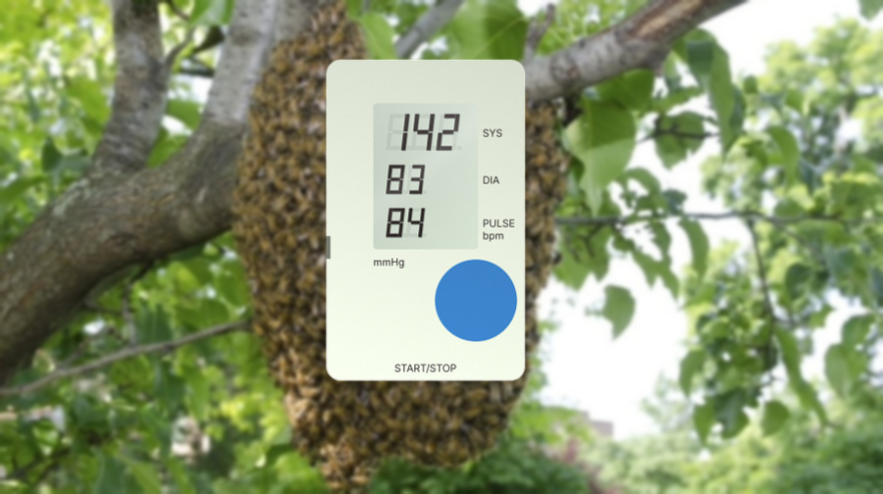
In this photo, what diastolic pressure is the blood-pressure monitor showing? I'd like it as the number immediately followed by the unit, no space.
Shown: 83mmHg
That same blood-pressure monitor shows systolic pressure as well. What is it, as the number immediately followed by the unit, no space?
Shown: 142mmHg
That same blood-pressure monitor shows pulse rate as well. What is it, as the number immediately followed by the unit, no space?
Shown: 84bpm
